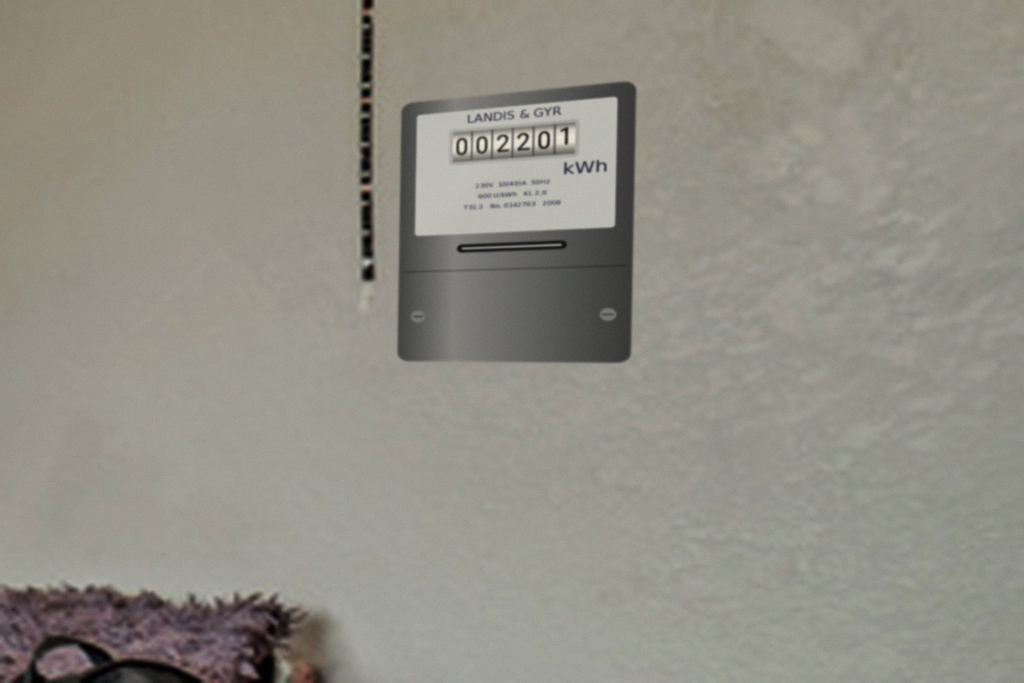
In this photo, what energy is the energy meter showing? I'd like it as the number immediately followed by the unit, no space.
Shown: 2201kWh
